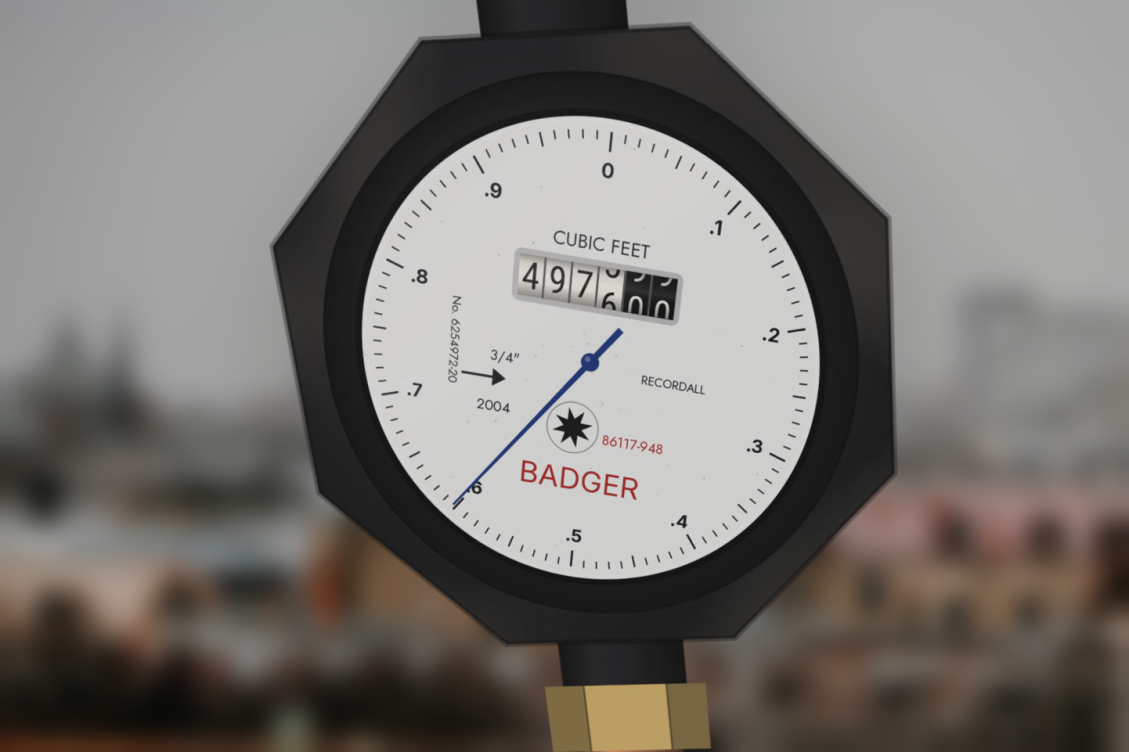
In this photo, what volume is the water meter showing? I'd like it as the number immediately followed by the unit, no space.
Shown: 497599.60ft³
